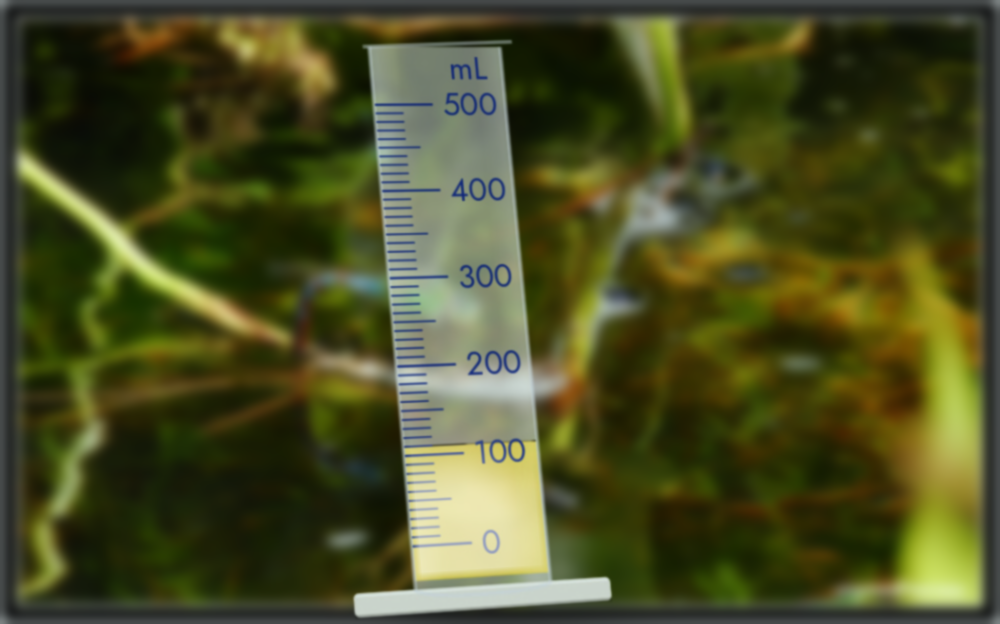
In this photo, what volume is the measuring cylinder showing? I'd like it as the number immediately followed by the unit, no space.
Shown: 110mL
